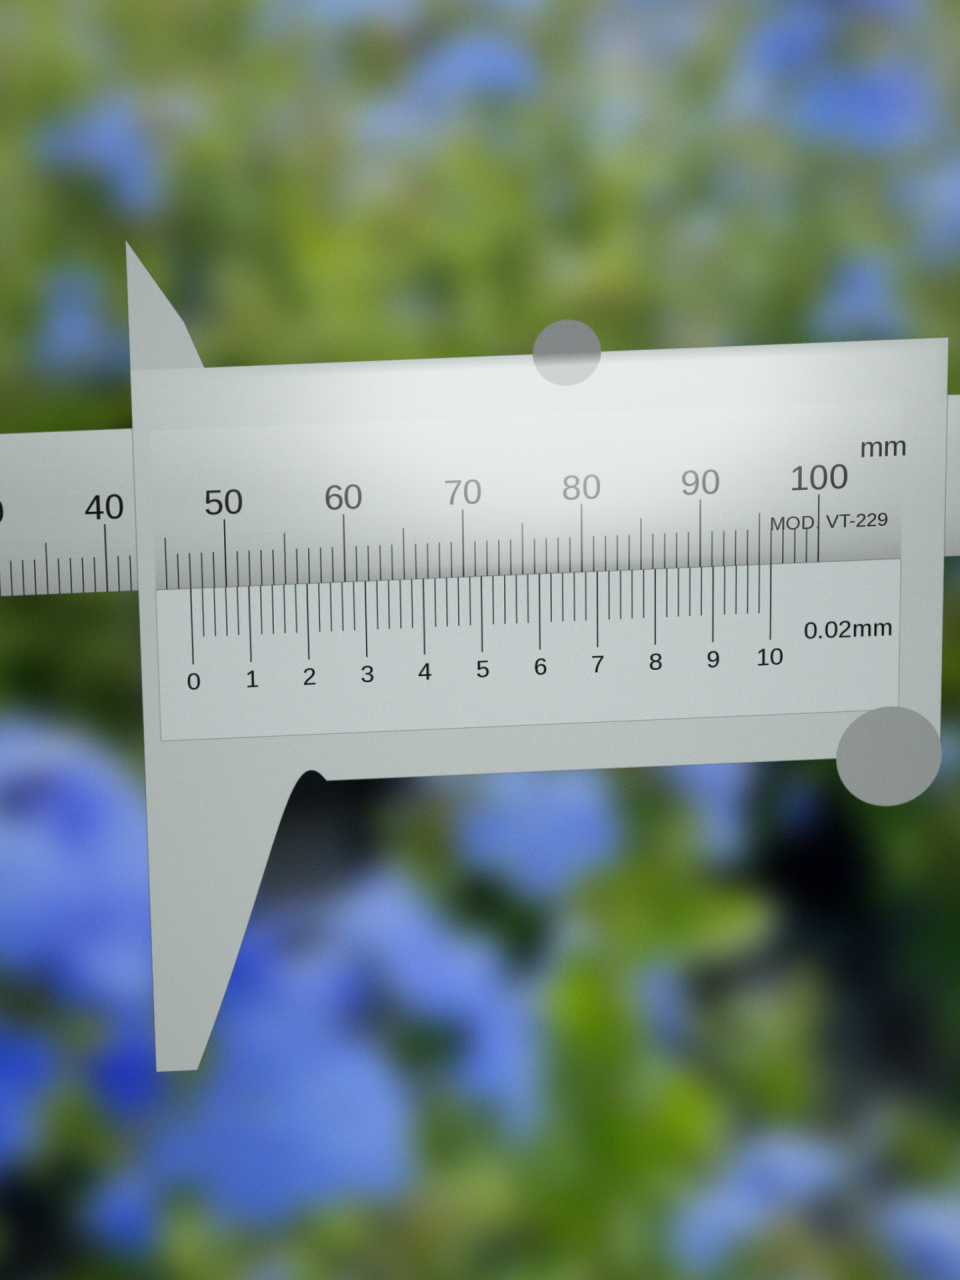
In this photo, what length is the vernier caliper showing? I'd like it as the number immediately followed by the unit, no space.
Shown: 47.0mm
